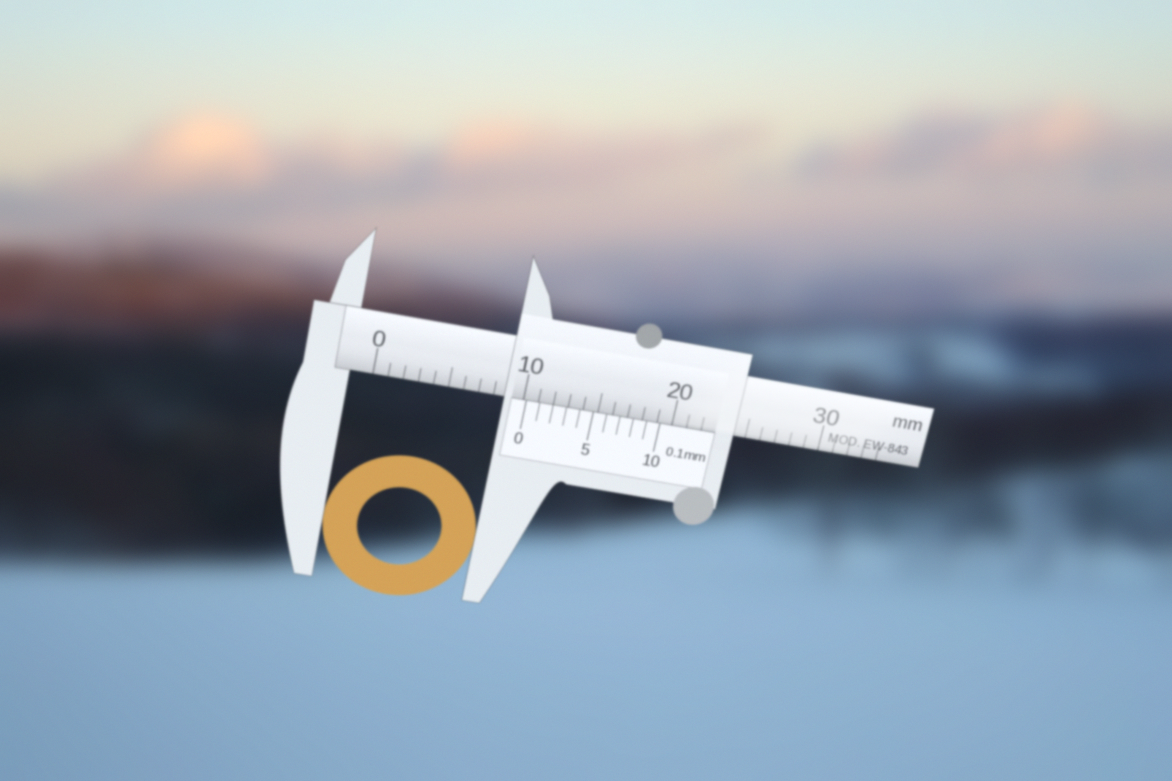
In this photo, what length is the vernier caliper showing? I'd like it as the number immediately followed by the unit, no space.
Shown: 10.2mm
